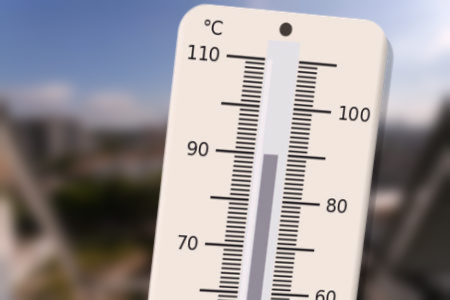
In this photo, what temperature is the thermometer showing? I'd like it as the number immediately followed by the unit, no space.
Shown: 90°C
